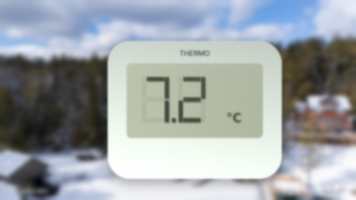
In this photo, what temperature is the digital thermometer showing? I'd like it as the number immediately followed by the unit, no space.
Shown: 7.2°C
